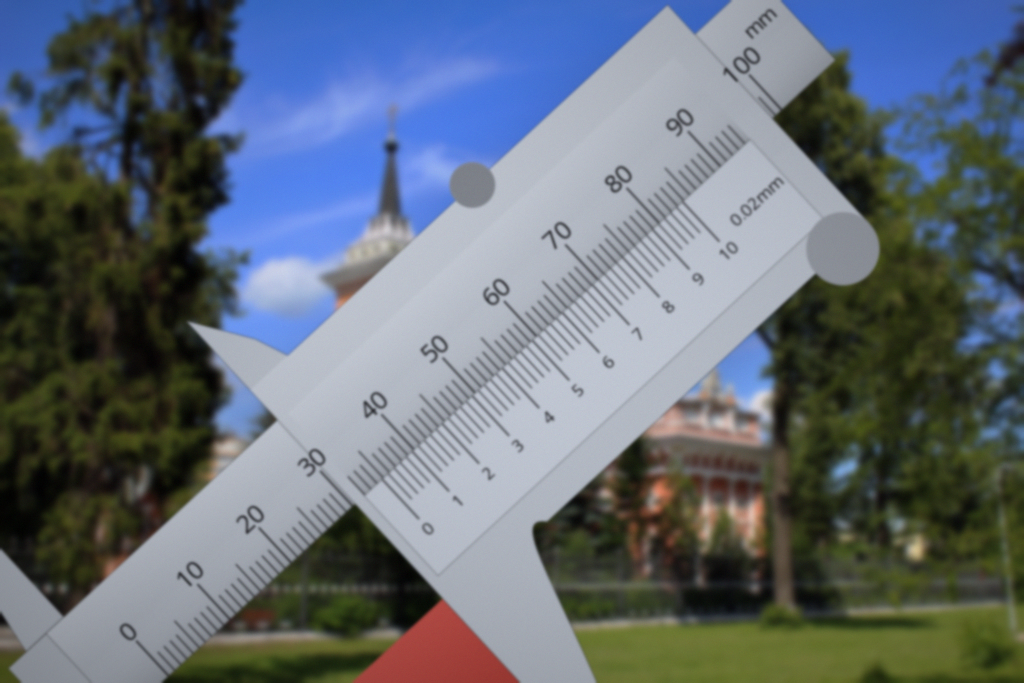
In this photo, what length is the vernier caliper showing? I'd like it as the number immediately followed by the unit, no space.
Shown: 34.8mm
